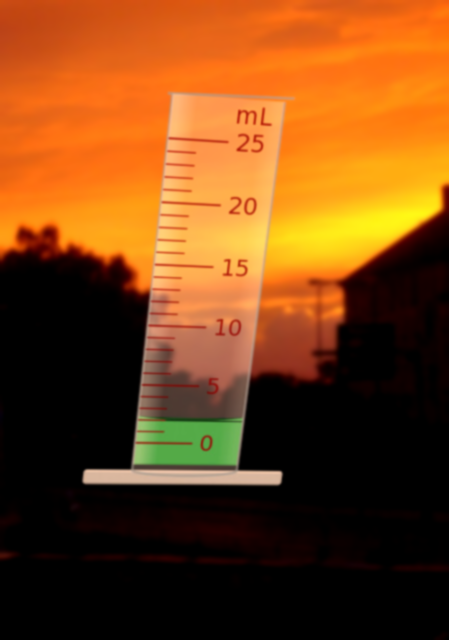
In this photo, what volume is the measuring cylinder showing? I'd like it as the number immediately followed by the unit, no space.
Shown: 2mL
